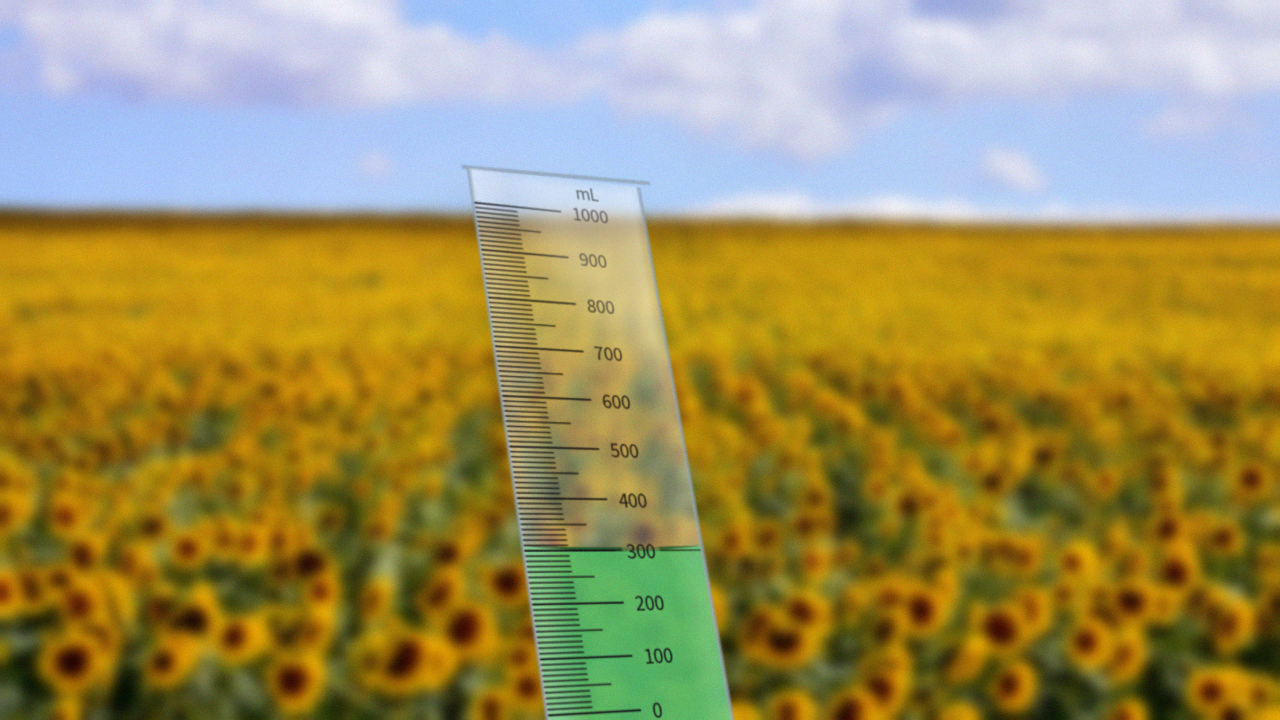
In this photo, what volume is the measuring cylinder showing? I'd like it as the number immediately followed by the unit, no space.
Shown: 300mL
